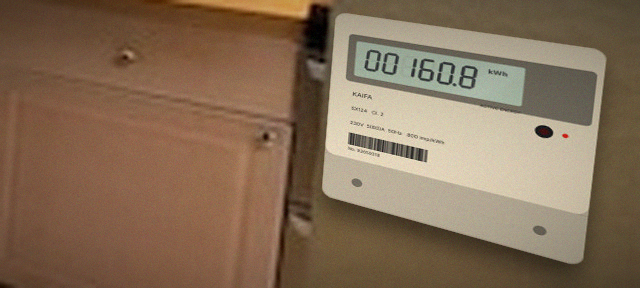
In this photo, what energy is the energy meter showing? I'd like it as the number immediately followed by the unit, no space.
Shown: 160.8kWh
